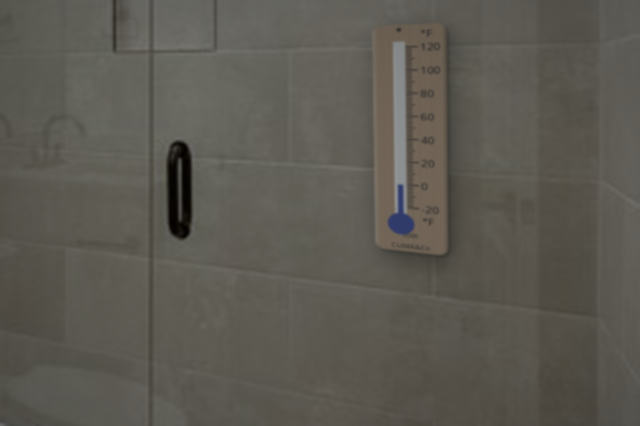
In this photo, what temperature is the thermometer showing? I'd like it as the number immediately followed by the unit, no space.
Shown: 0°F
